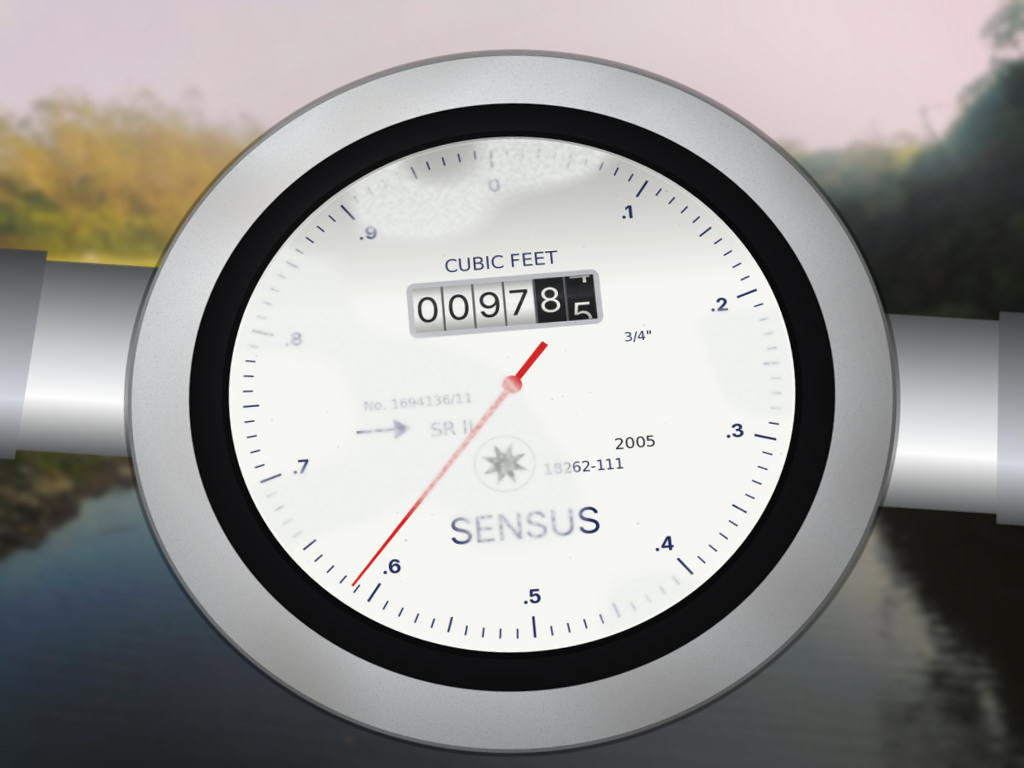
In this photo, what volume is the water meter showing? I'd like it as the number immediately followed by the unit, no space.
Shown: 9784.61ft³
